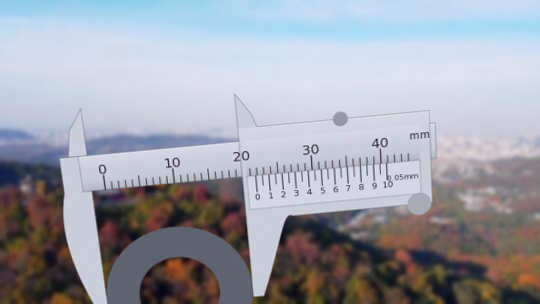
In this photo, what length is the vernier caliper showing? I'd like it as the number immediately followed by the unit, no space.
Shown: 21.8mm
